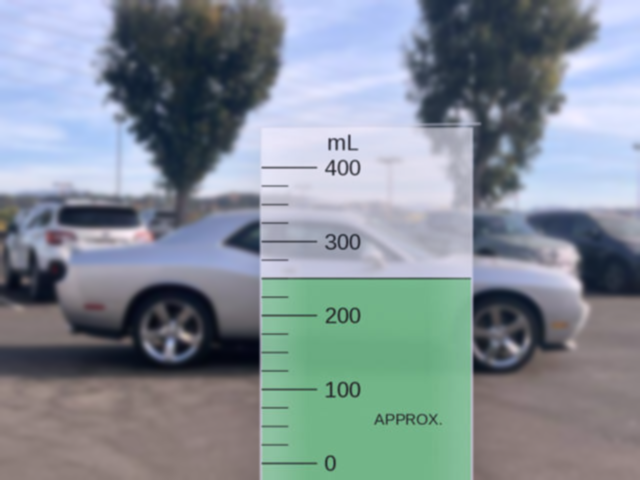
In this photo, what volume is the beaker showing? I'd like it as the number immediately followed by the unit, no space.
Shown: 250mL
